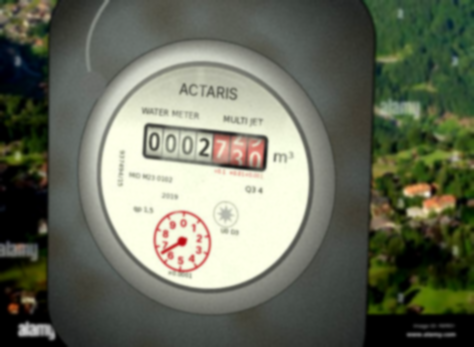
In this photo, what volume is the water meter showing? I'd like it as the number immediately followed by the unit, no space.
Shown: 2.7296m³
